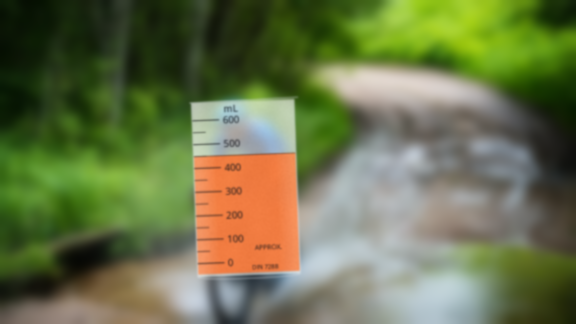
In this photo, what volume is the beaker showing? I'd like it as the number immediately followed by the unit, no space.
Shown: 450mL
